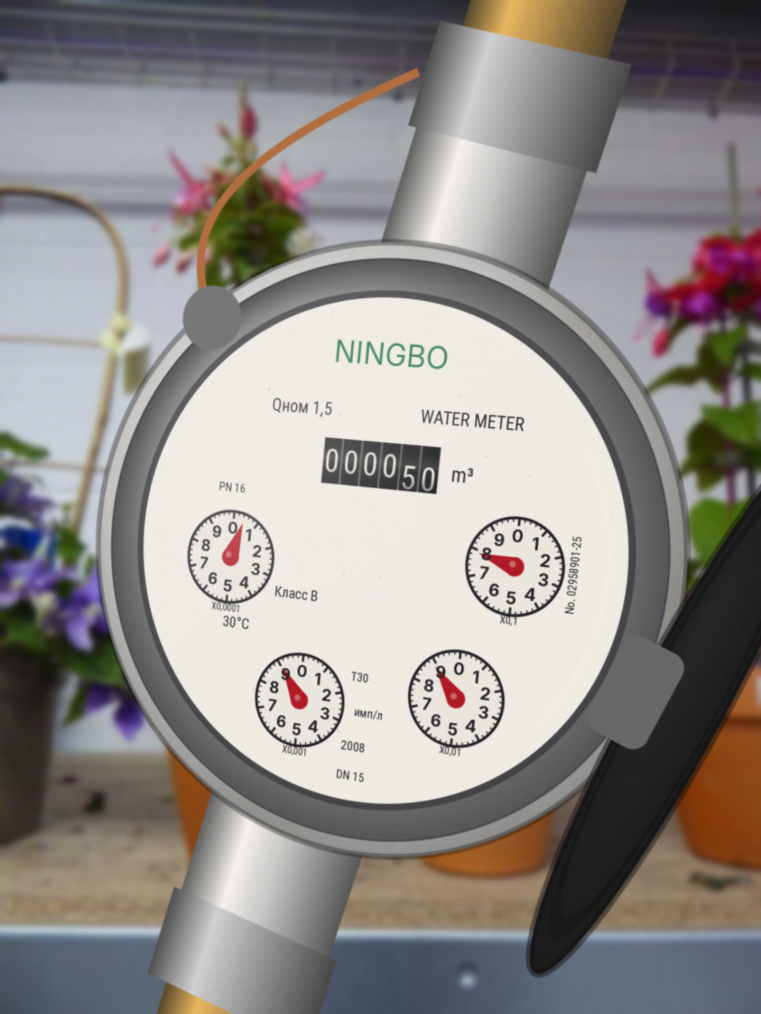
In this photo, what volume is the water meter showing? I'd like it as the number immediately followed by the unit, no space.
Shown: 49.7890m³
